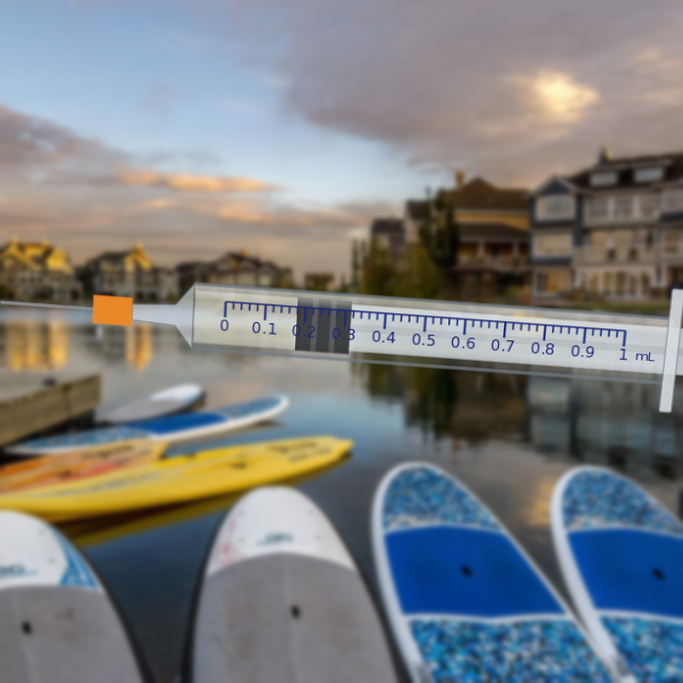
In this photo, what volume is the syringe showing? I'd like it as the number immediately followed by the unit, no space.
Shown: 0.18mL
